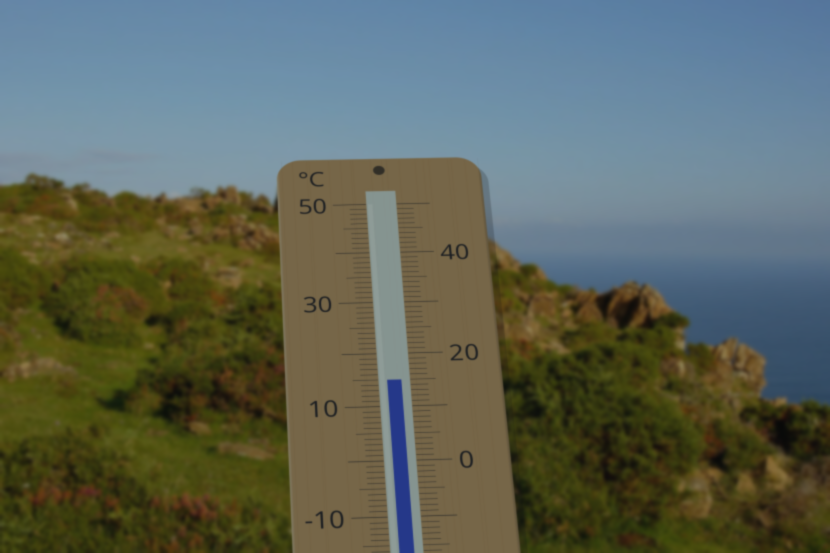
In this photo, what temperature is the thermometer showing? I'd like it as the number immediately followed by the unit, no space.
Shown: 15°C
